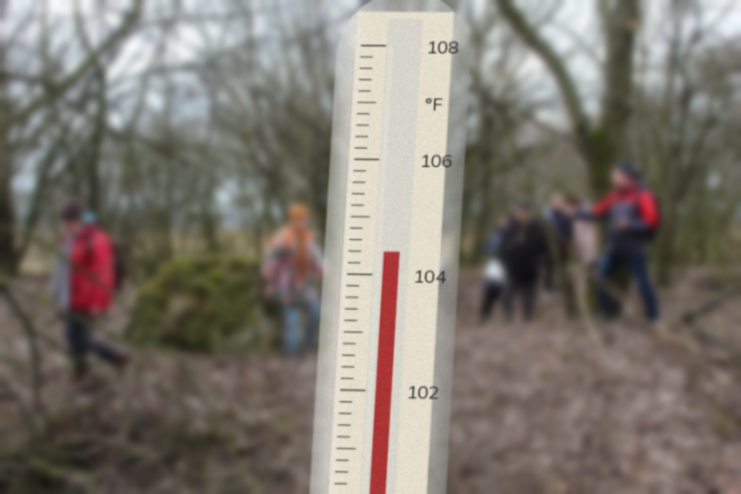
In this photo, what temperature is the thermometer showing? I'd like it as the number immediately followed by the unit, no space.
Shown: 104.4°F
